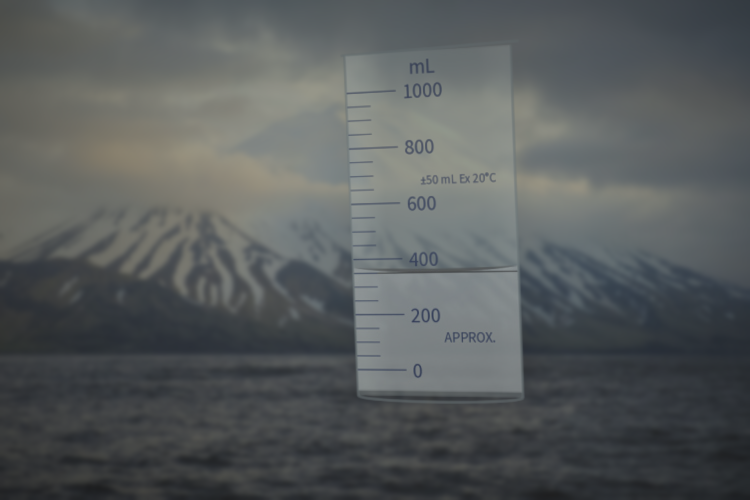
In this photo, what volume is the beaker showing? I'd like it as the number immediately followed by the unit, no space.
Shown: 350mL
